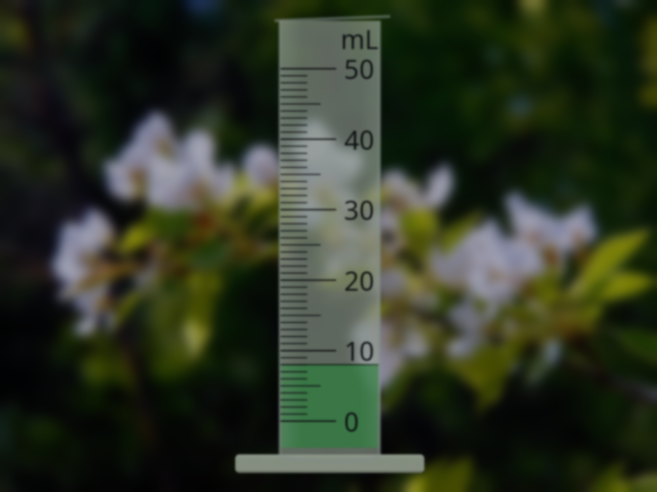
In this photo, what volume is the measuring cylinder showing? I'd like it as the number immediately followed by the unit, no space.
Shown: 8mL
